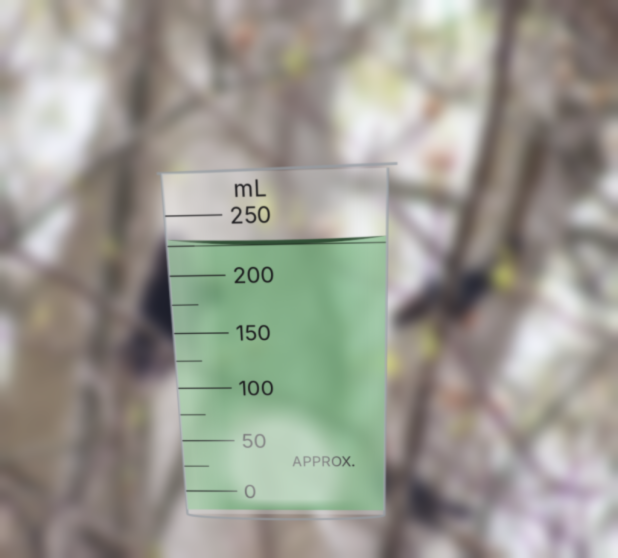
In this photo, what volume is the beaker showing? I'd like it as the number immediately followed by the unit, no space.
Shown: 225mL
